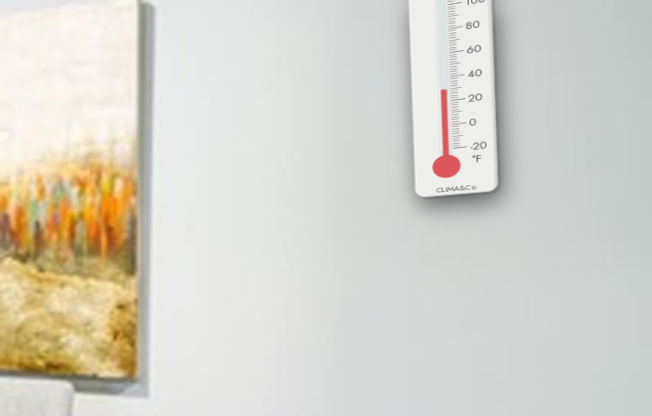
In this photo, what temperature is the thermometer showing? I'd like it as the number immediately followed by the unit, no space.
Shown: 30°F
